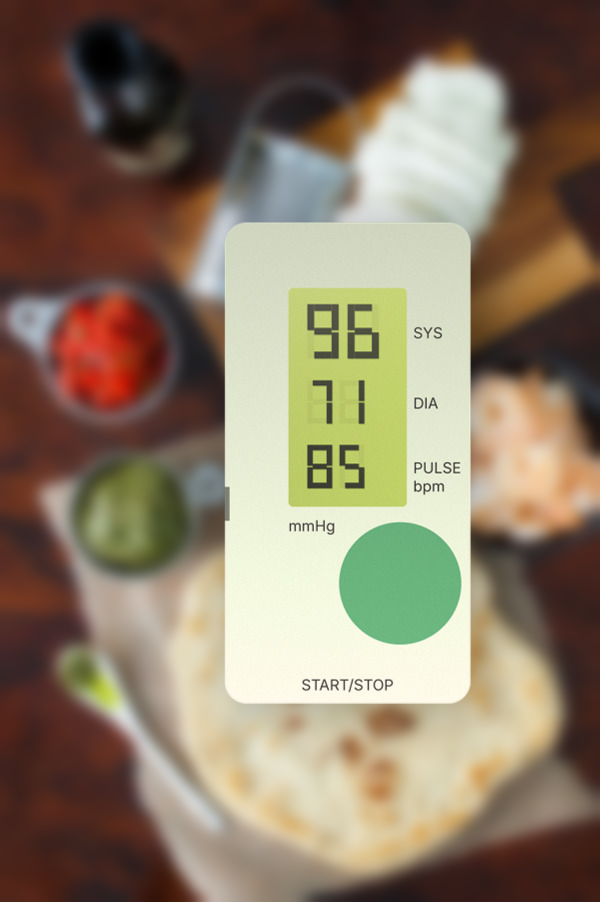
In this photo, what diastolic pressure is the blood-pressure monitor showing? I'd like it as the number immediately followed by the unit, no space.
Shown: 71mmHg
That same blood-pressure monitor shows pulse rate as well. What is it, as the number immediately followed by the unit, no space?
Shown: 85bpm
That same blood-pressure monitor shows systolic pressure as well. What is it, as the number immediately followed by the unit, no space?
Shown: 96mmHg
